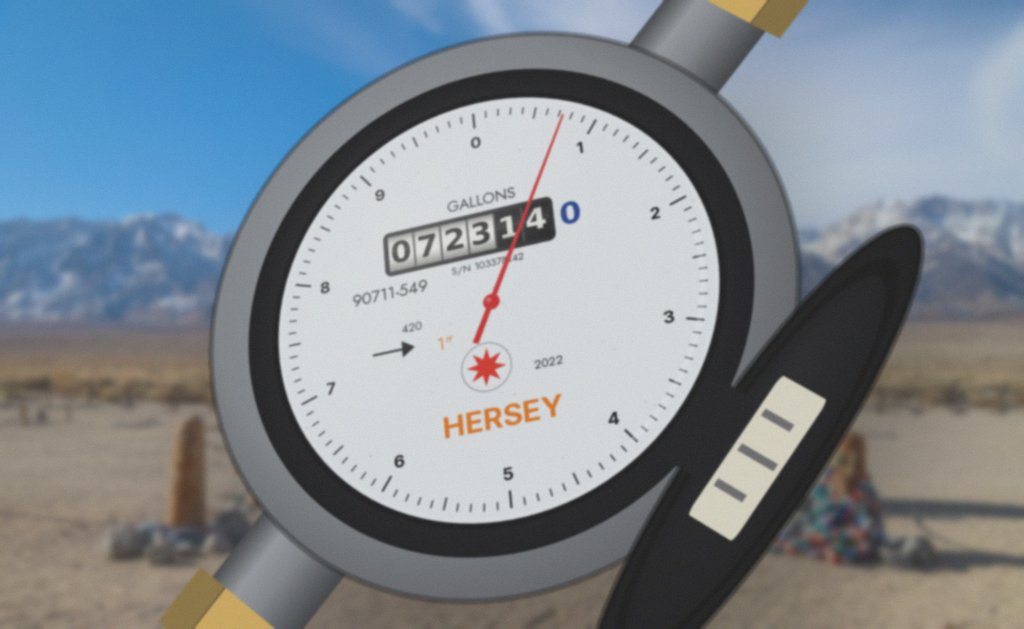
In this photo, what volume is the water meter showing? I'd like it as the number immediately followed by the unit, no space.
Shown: 723140.7gal
